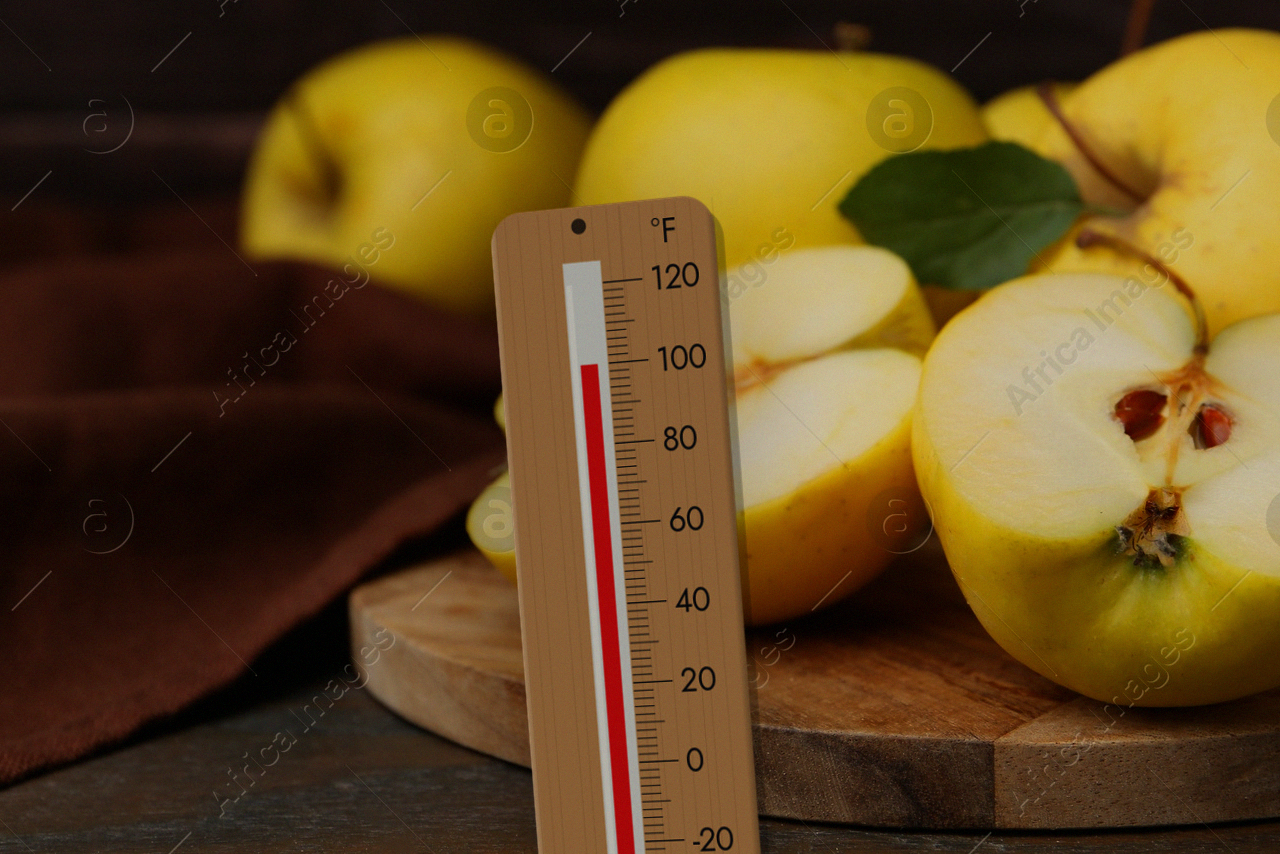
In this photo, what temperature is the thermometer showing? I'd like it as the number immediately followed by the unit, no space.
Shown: 100°F
